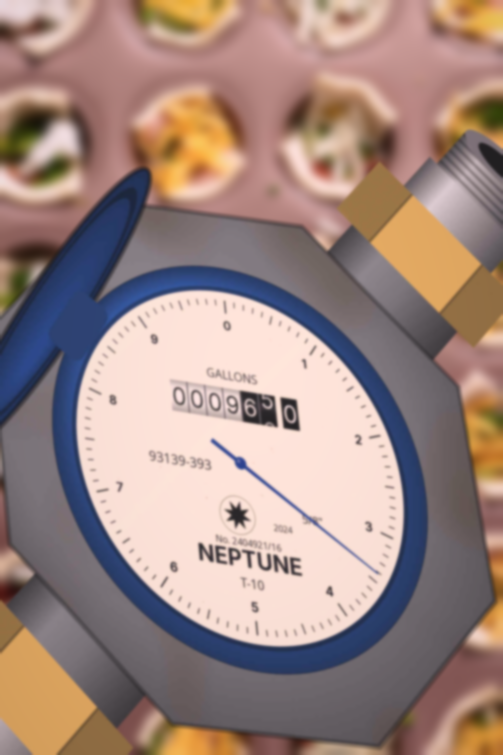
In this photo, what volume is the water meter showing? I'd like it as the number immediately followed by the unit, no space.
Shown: 9653.4gal
